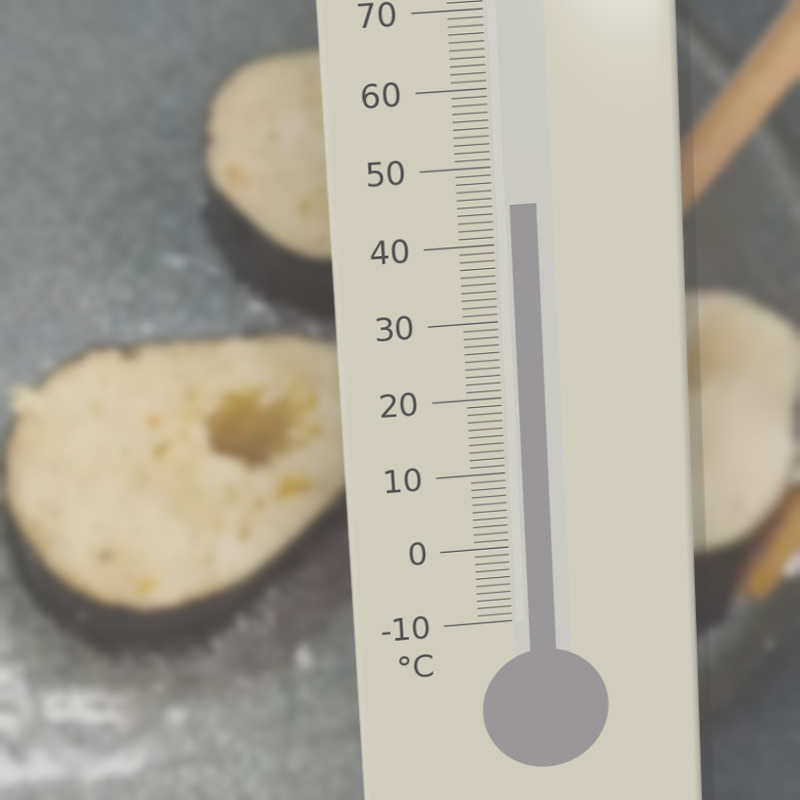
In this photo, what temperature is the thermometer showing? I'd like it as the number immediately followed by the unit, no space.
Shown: 45°C
